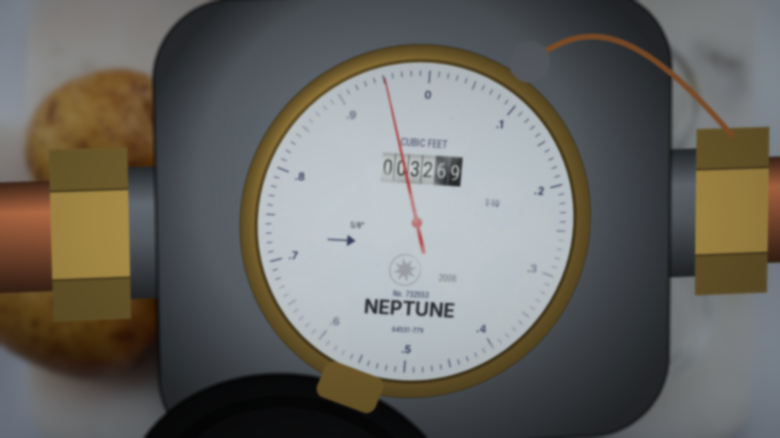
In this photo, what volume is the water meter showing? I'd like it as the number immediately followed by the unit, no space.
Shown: 3268.95ft³
